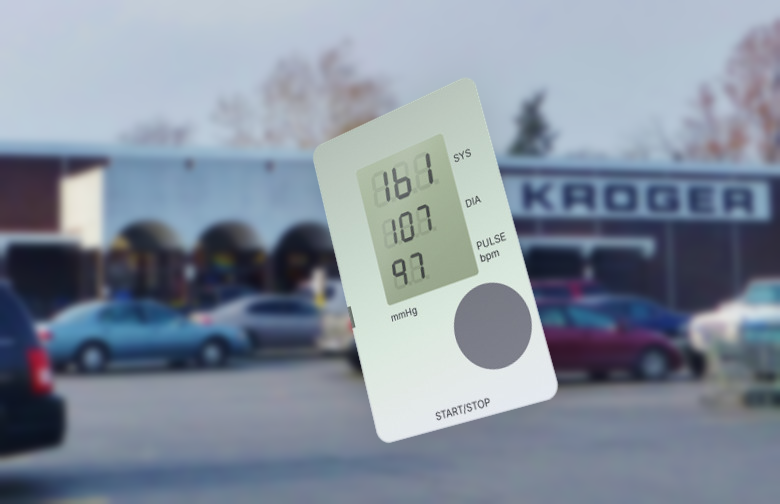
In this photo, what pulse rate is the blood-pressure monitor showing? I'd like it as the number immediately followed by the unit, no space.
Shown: 97bpm
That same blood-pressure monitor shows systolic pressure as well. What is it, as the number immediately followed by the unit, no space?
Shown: 161mmHg
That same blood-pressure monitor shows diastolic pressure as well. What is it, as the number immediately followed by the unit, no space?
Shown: 107mmHg
